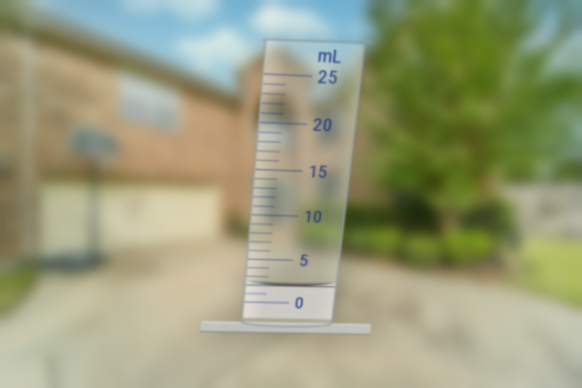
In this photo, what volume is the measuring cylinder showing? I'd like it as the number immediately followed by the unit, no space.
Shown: 2mL
